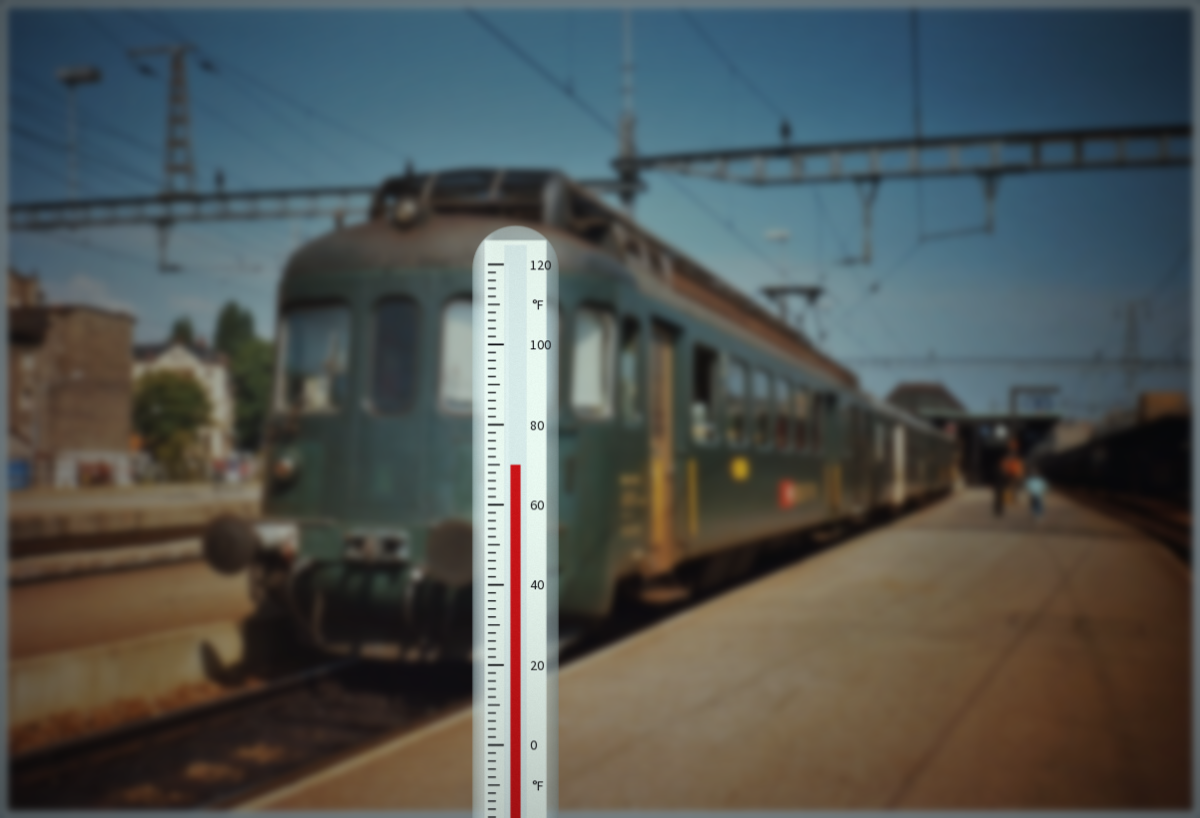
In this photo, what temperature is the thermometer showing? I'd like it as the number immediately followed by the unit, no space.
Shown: 70°F
